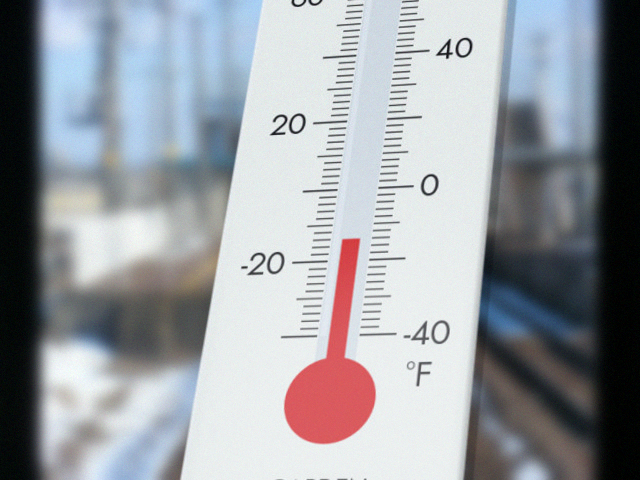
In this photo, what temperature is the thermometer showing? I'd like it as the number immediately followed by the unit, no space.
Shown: -14°F
